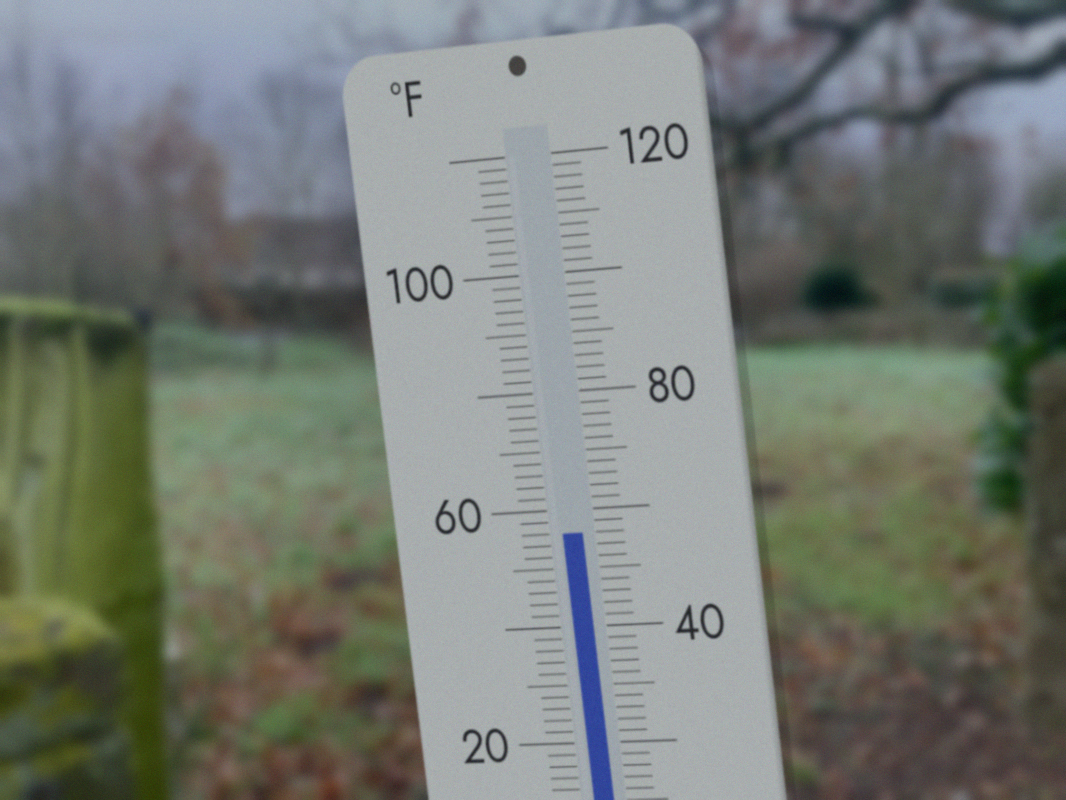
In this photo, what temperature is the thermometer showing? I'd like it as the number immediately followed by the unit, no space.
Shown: 56°F
